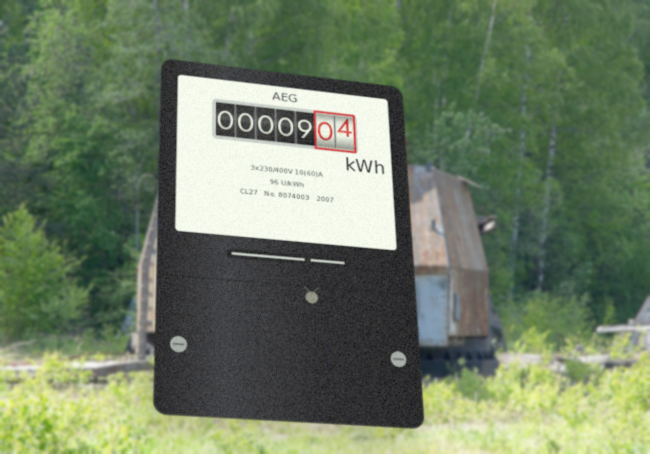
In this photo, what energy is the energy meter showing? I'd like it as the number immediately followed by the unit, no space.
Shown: 9.04kWh
